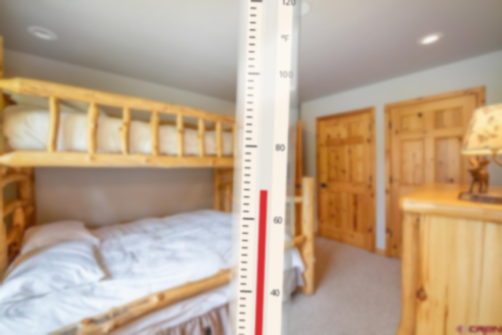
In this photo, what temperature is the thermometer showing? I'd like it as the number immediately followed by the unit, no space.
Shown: 68°F
